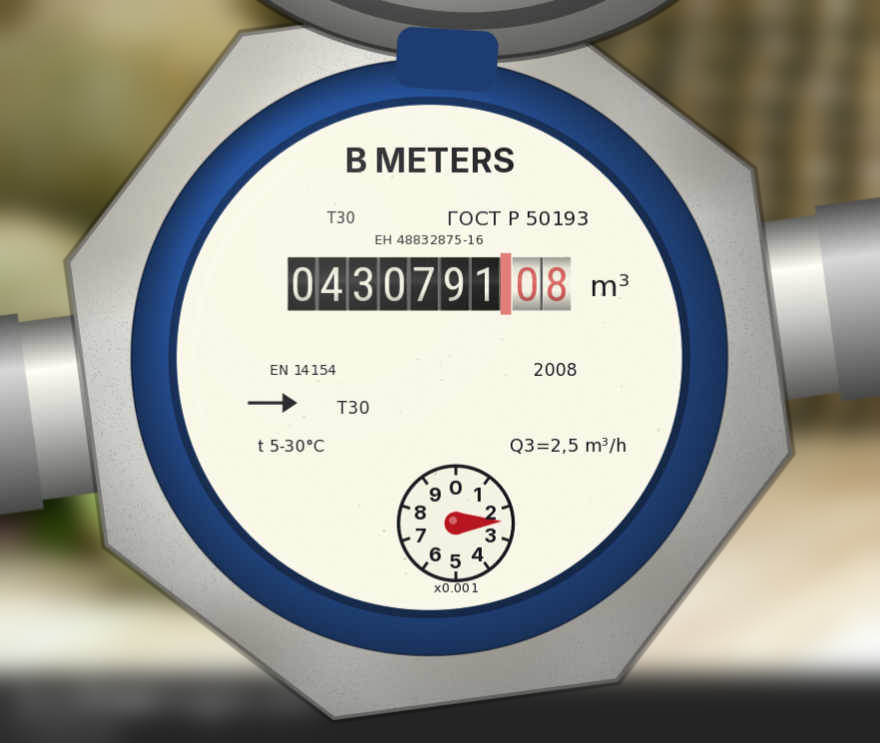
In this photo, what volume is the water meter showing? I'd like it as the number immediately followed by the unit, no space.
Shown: 430791.082m³
